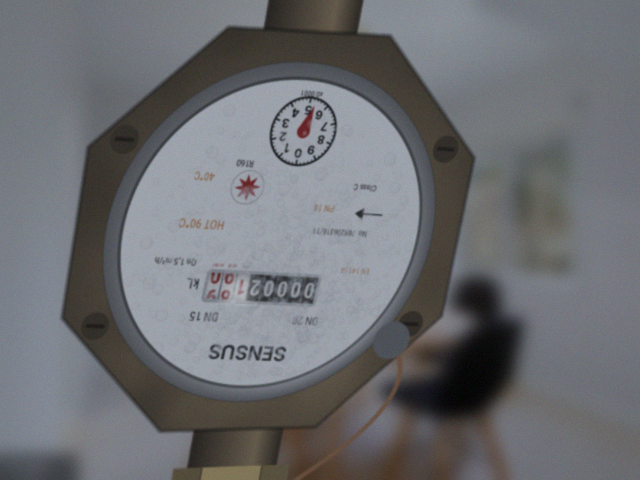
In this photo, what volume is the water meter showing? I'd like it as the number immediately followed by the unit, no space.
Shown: 2.1895kL
